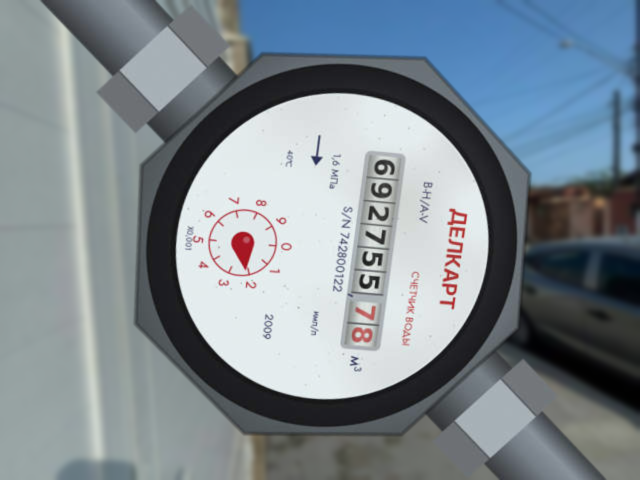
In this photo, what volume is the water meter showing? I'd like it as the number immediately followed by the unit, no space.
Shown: 692755.782m³
